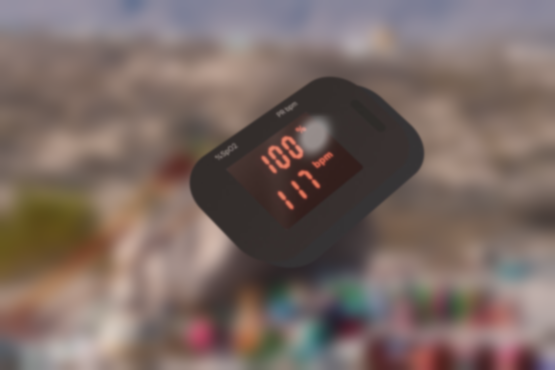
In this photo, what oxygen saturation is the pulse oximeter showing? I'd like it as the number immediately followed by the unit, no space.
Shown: 100%
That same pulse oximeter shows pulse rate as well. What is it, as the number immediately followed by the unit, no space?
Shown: 117bpm
